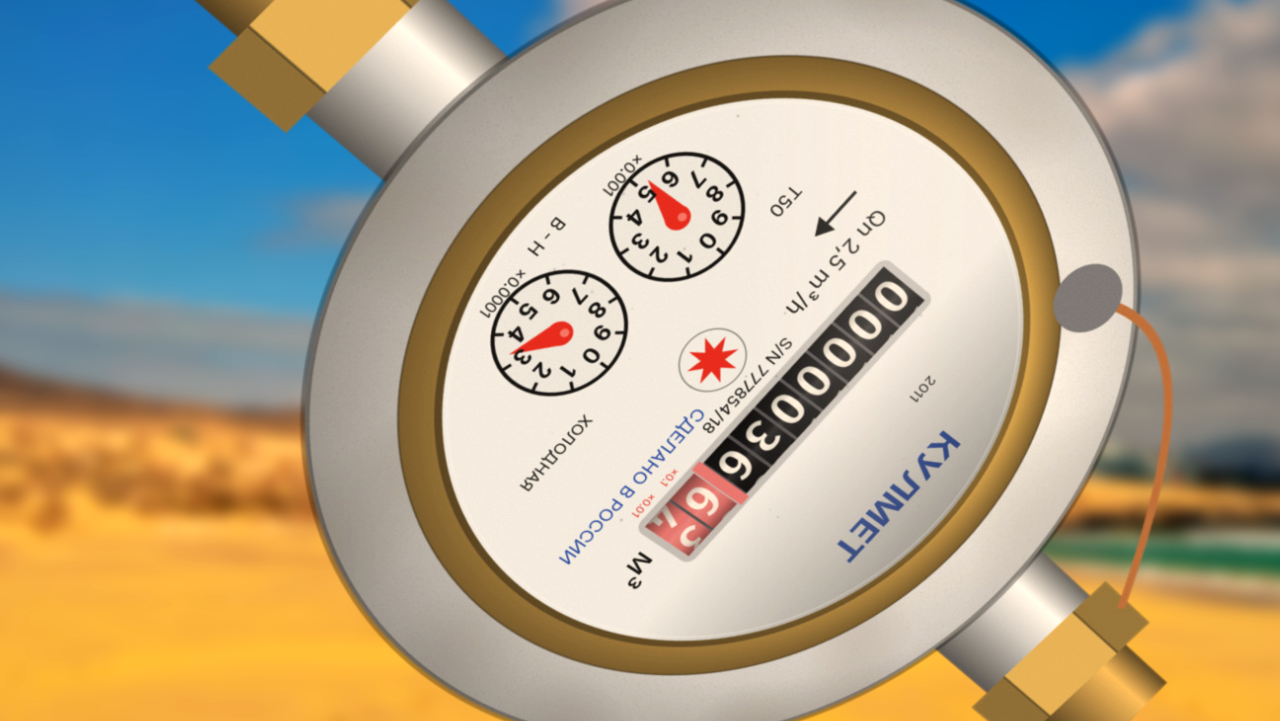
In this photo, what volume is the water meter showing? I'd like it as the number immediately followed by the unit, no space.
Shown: 36.6353m³
